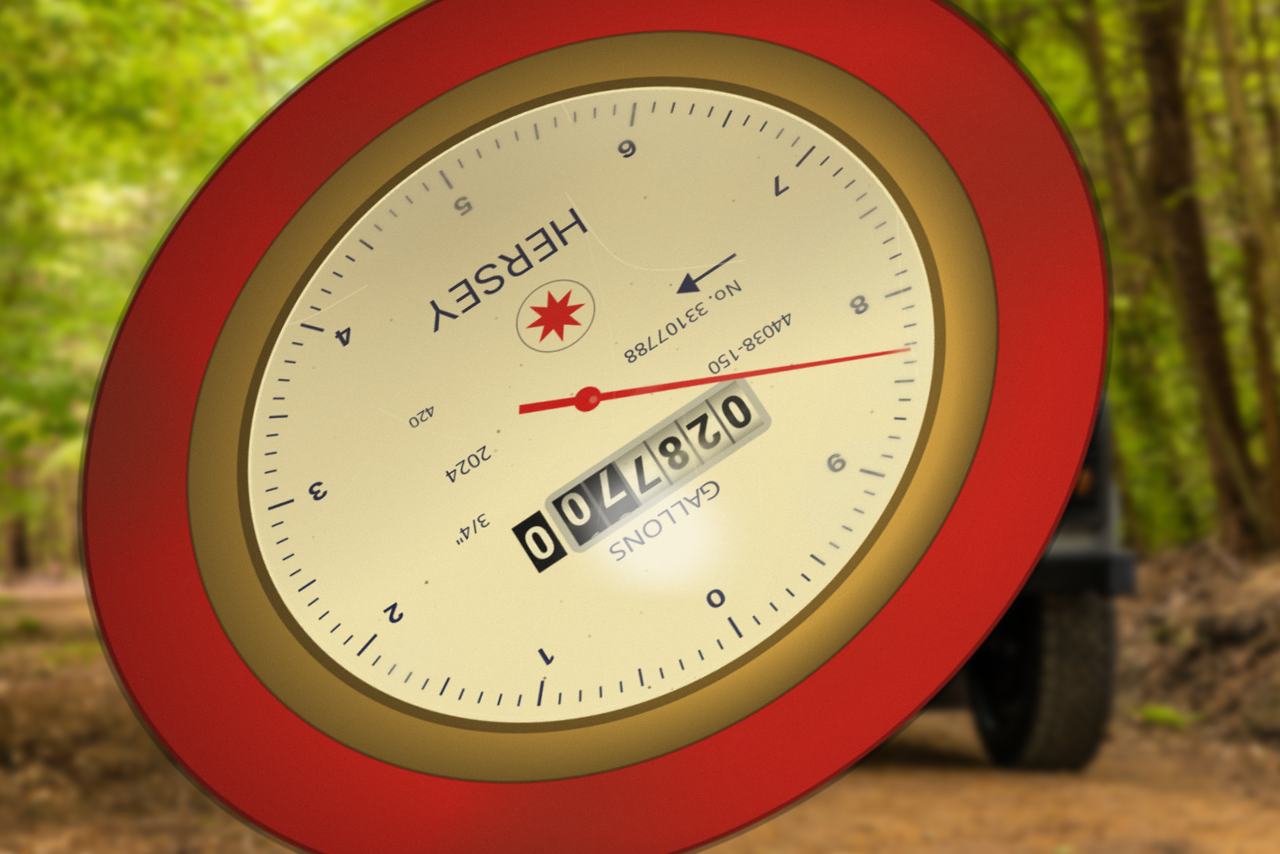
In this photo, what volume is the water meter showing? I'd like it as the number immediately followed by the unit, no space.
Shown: 287698.3gal
